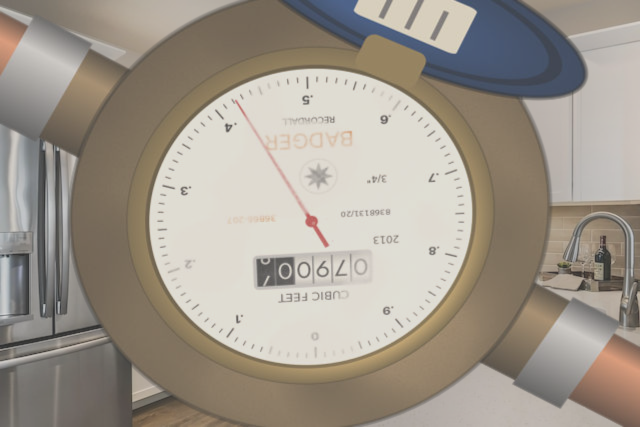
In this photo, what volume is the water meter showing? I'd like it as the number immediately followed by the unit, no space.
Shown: 79007.42ft³
